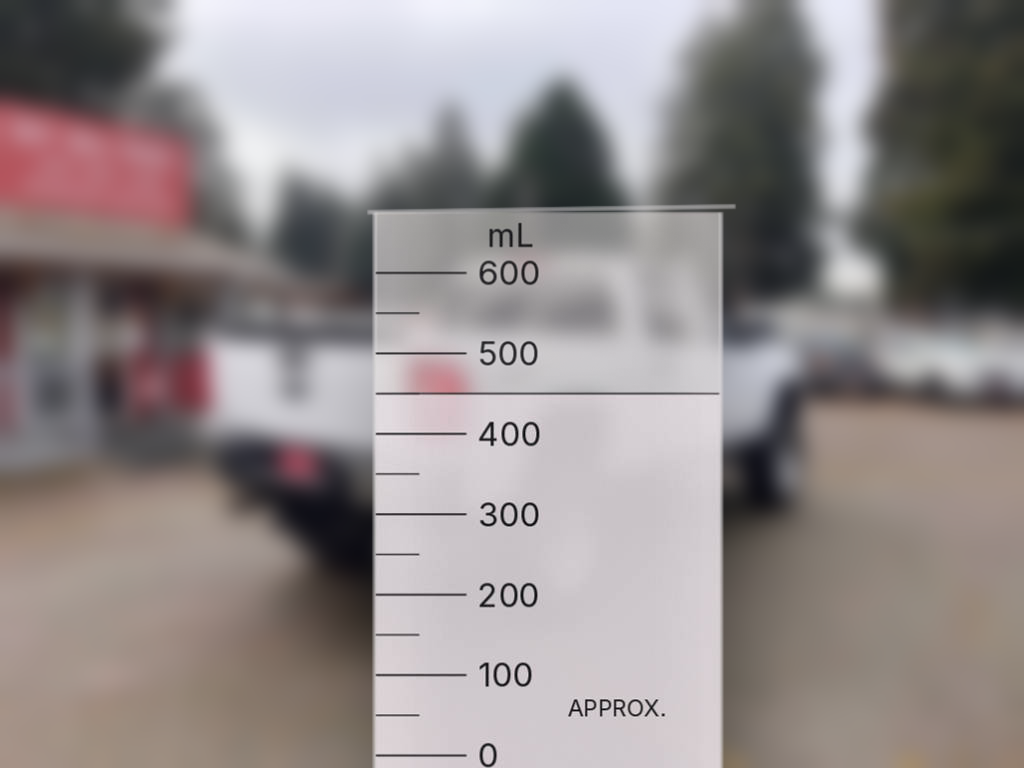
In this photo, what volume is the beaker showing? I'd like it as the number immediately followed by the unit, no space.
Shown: 450mL
